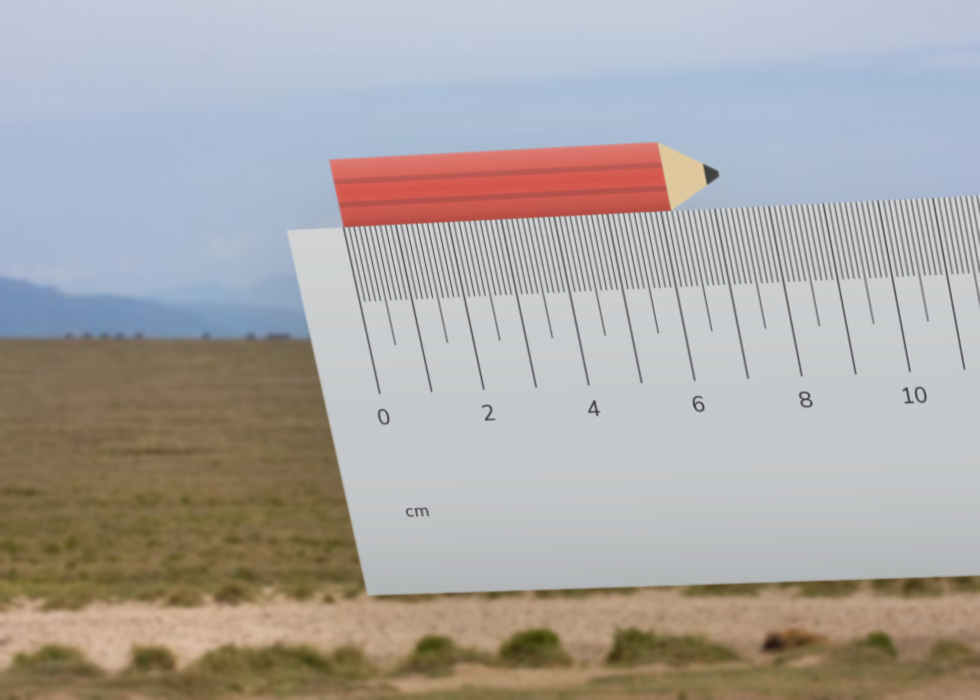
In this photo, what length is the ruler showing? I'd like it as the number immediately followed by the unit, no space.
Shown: 7.2cm
